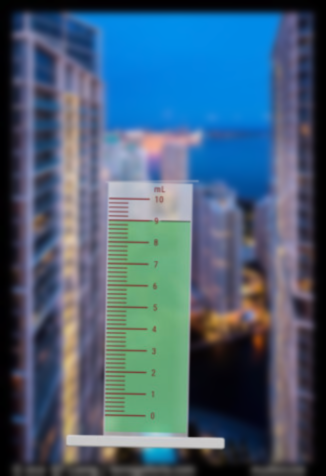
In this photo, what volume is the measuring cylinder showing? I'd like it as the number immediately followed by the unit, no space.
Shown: 9mL
